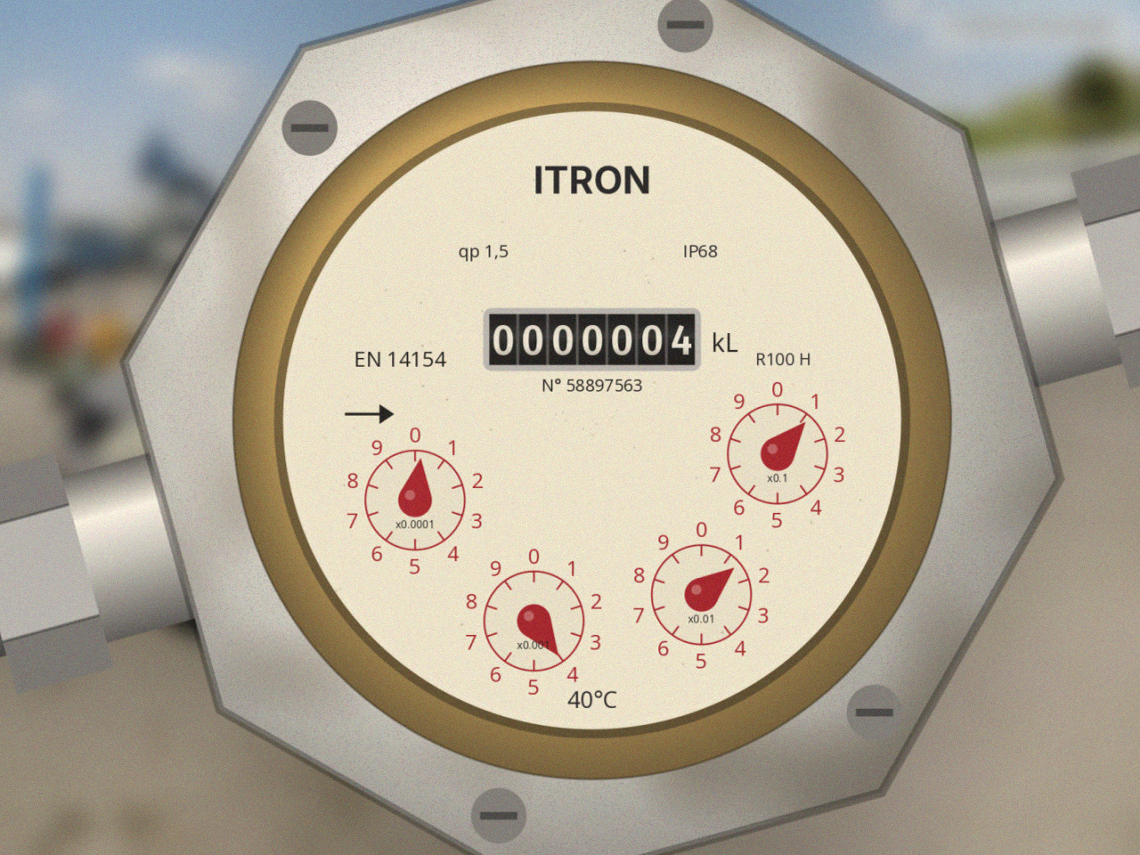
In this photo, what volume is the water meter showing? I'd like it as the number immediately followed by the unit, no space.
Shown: 4.1140kL
